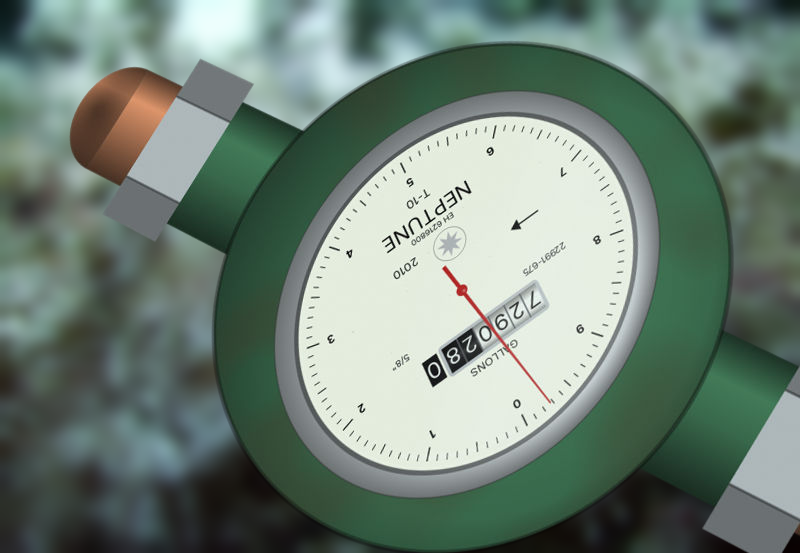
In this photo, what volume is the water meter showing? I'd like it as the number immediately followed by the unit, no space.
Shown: 7290279.7gal
